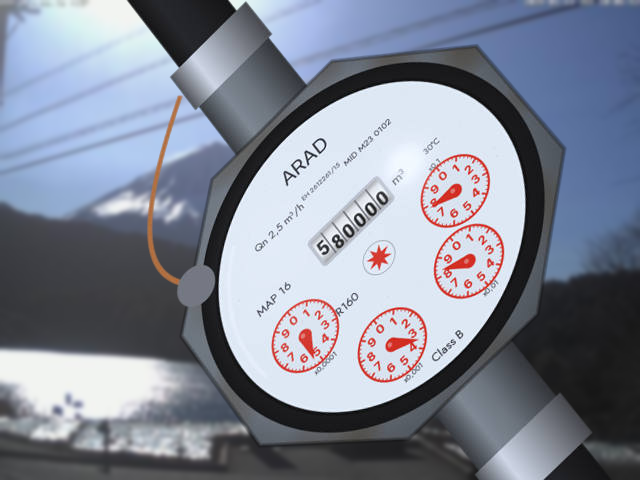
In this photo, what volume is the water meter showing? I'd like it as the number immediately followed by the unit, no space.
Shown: 579999.7835m³
